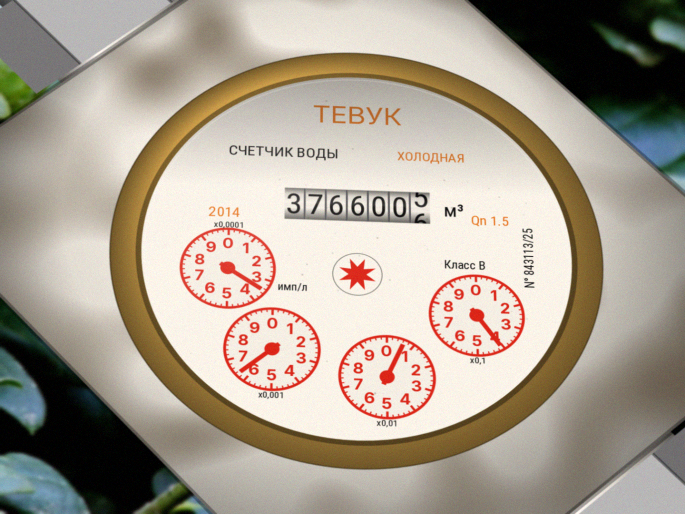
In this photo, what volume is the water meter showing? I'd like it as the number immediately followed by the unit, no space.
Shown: 3766005.4063m³
